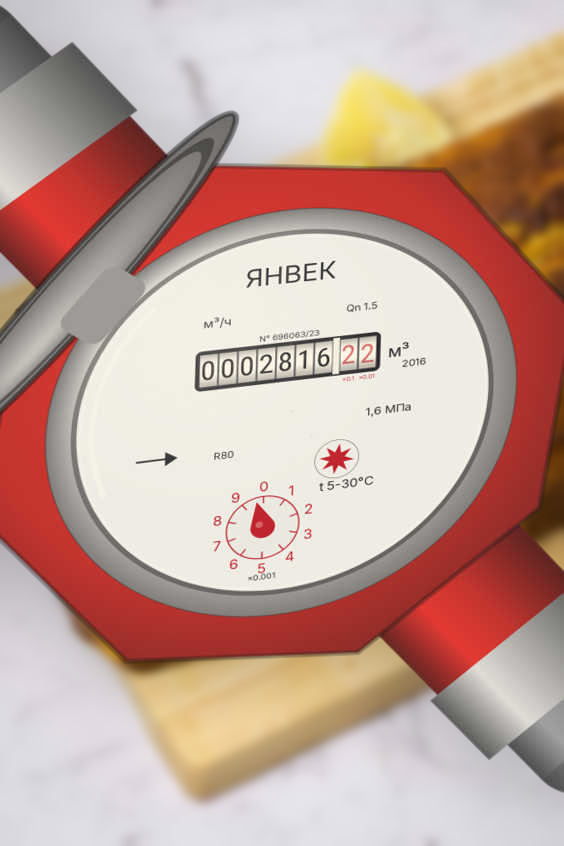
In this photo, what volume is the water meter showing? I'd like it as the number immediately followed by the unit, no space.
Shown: 2816.219m³
